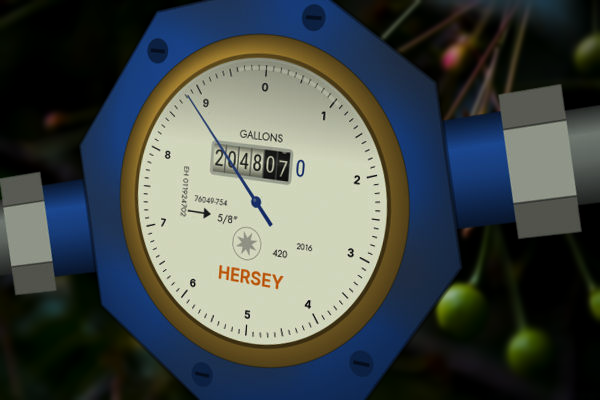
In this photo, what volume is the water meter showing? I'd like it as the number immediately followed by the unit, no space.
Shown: 2048068.8gal
